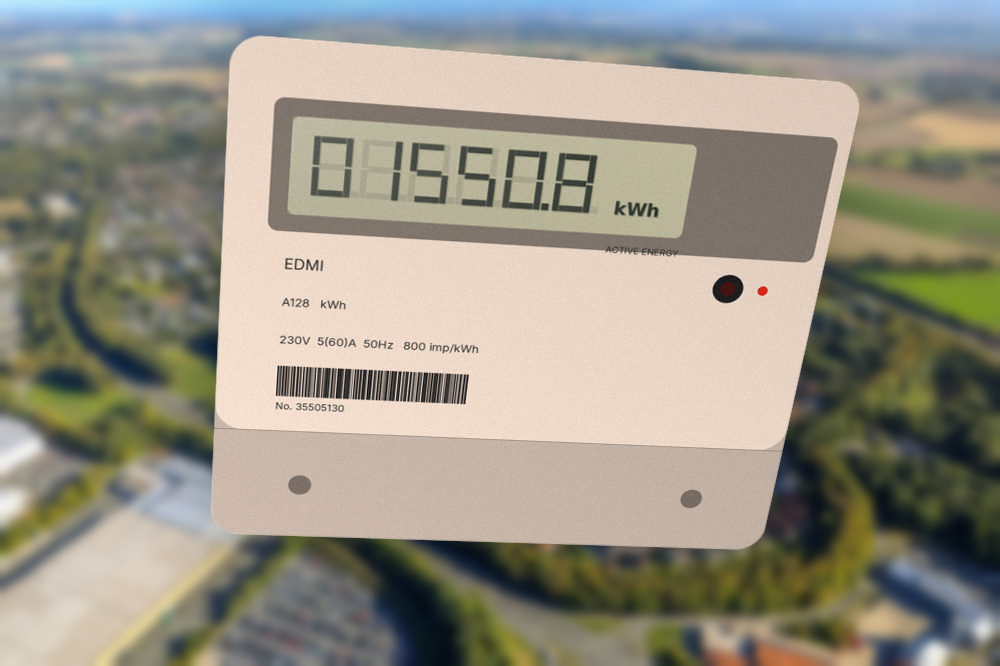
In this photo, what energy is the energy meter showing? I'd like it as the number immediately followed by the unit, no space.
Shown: 1550.8kWh
